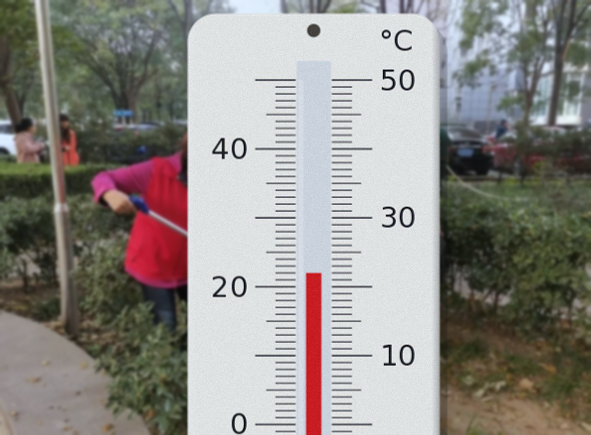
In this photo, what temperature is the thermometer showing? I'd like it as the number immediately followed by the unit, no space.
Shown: 22°C
